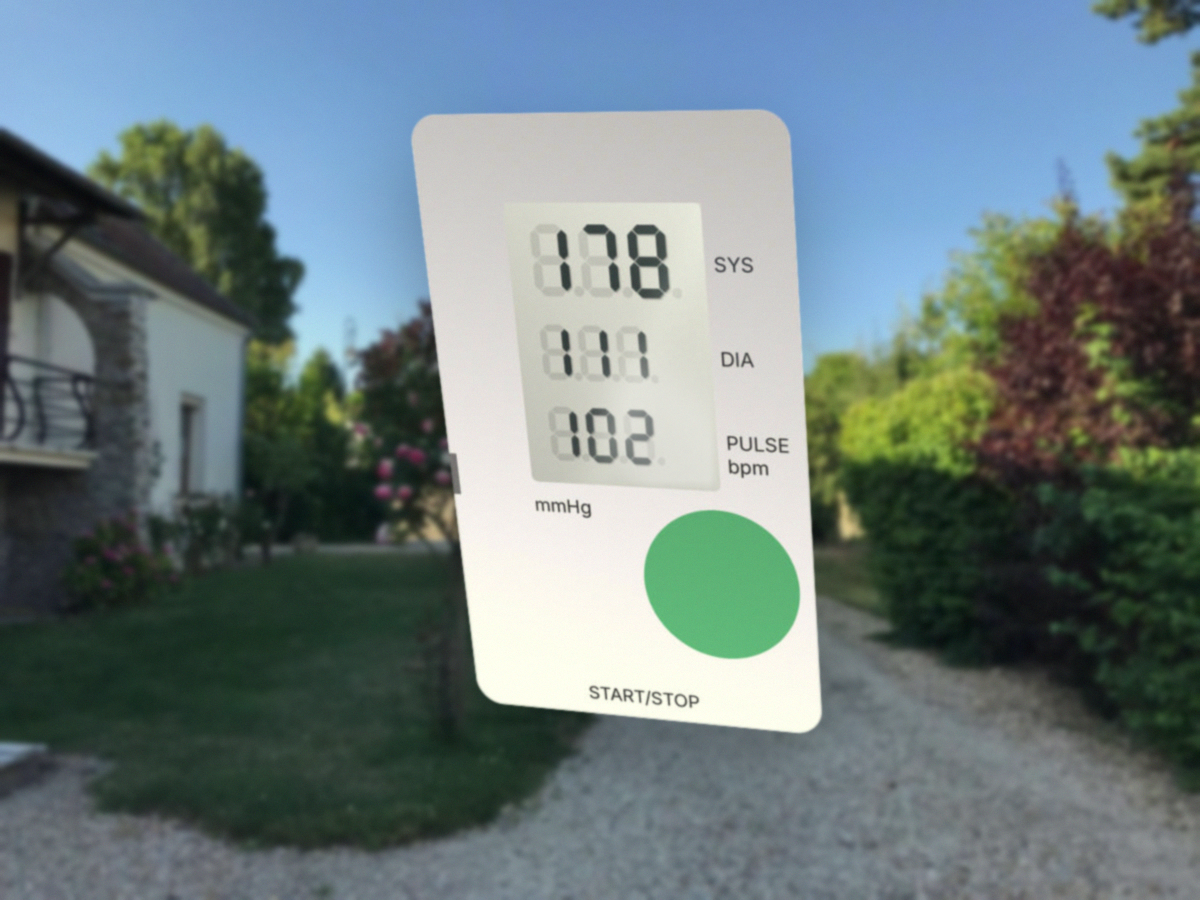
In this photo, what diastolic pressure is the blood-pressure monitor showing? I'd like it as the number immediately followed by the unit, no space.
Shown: 111mmHg
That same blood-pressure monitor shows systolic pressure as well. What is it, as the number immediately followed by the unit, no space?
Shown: 178mmHg
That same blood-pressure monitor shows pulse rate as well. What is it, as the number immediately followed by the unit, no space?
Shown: 102bpm
